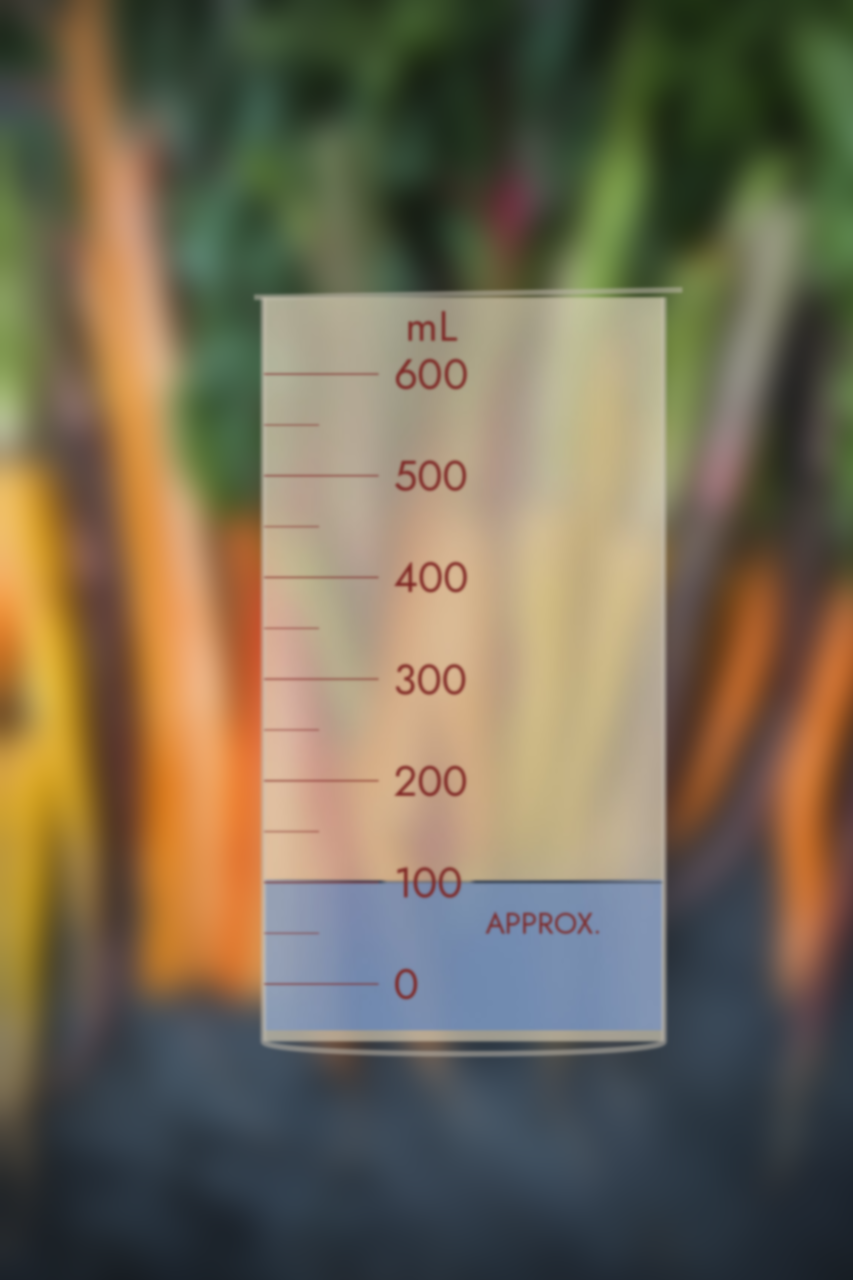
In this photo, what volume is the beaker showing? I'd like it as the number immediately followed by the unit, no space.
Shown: 100mL
